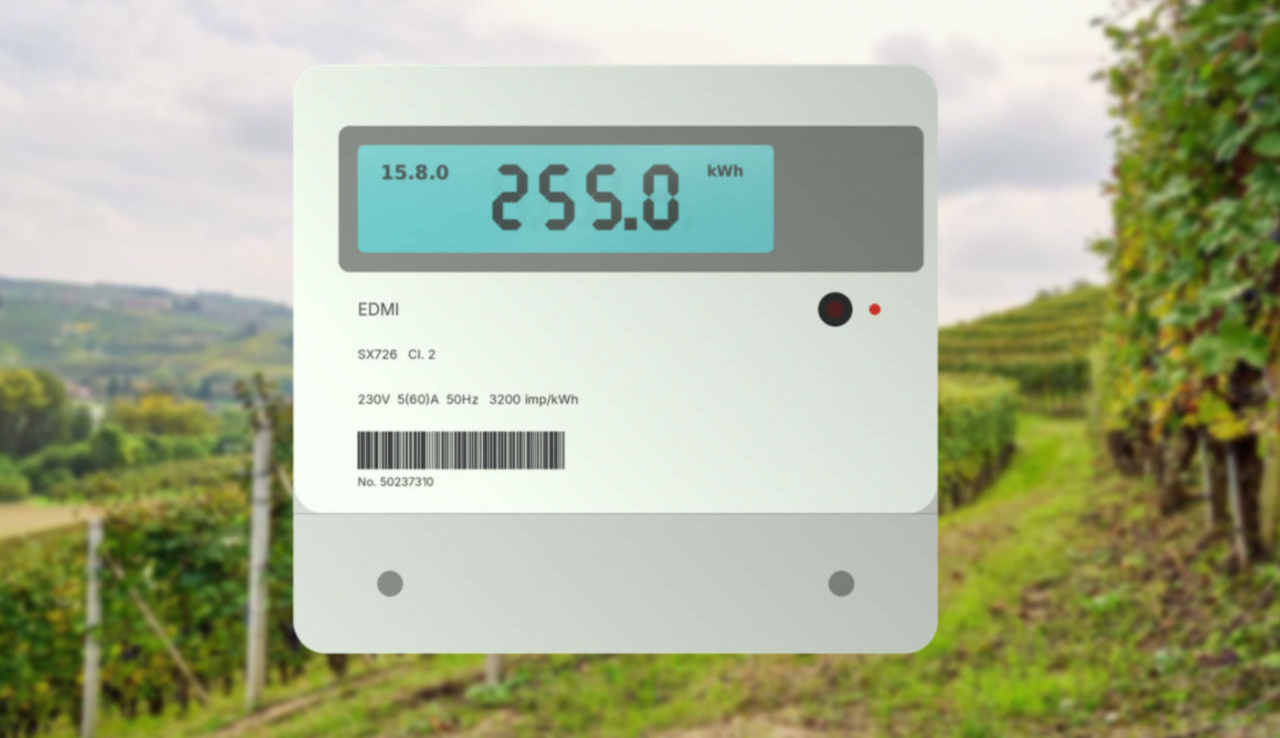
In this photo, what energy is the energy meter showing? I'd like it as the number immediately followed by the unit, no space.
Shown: 255.0kWh
